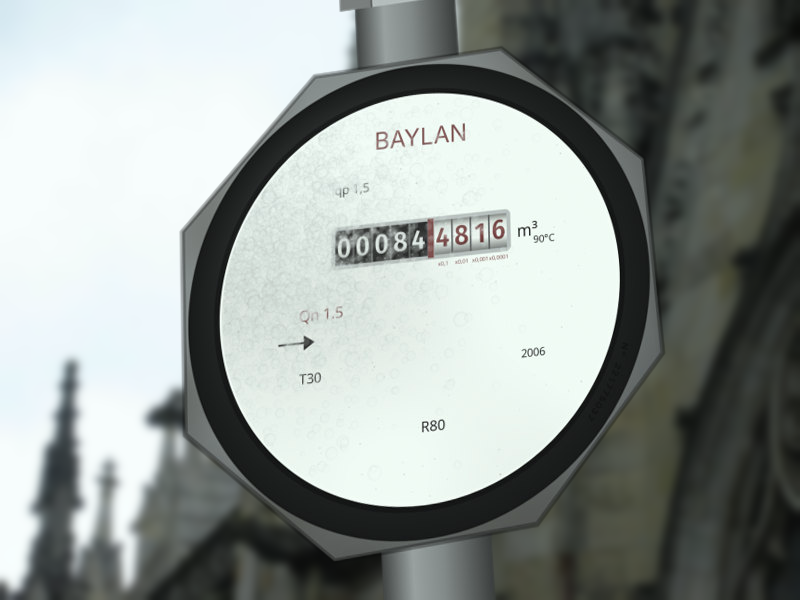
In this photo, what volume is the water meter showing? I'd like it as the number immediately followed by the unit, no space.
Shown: 84.4816m³
